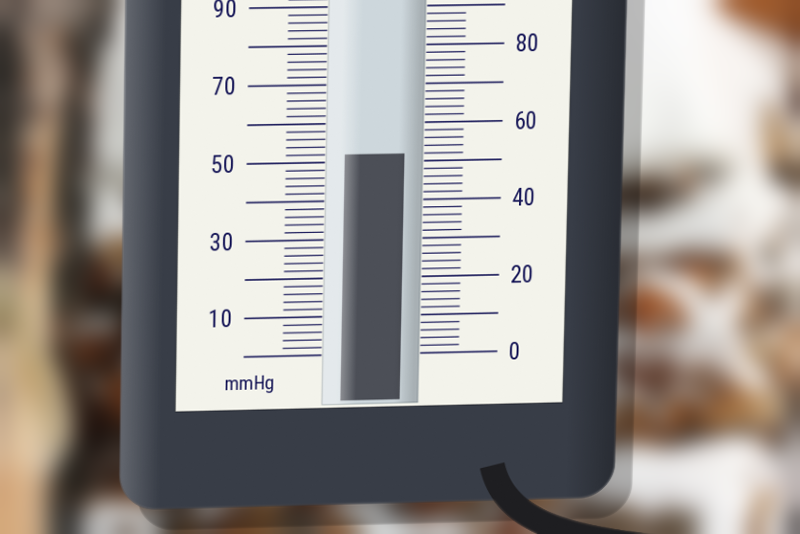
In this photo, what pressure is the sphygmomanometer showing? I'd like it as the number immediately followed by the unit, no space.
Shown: 52mmHg
